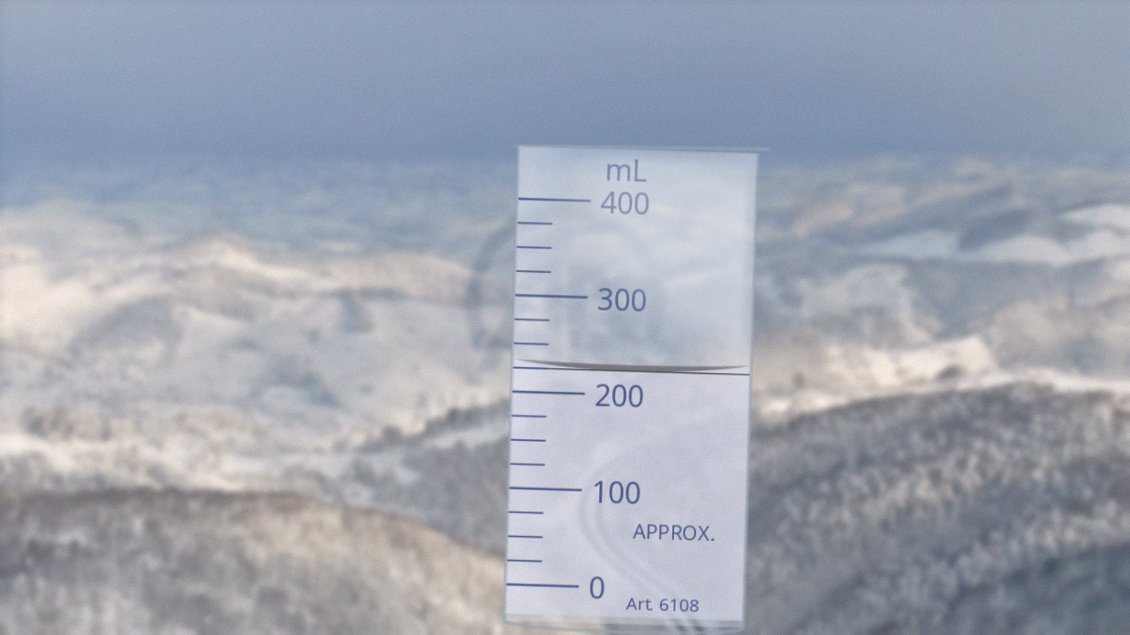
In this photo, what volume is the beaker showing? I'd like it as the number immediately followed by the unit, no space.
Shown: 225mL
